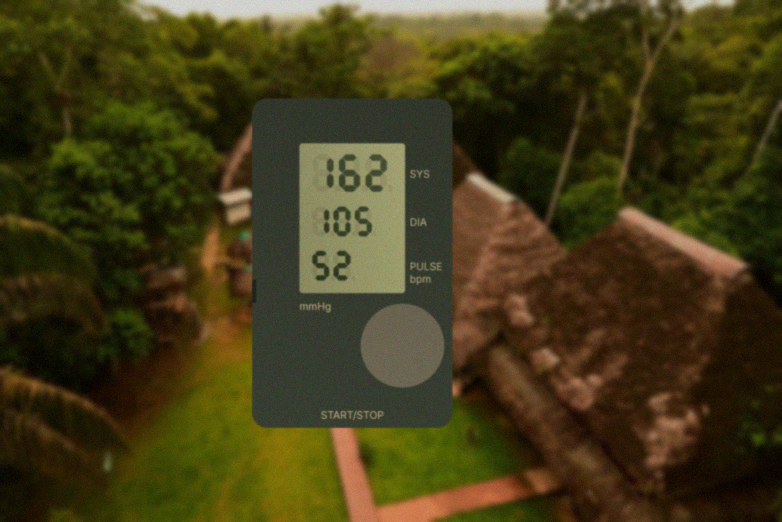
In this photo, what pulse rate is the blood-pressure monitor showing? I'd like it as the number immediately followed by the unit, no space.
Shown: 52bpm
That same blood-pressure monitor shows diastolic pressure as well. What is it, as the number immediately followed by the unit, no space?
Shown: 105mmHg
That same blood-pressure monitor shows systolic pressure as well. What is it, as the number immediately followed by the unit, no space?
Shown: 162mmHg
